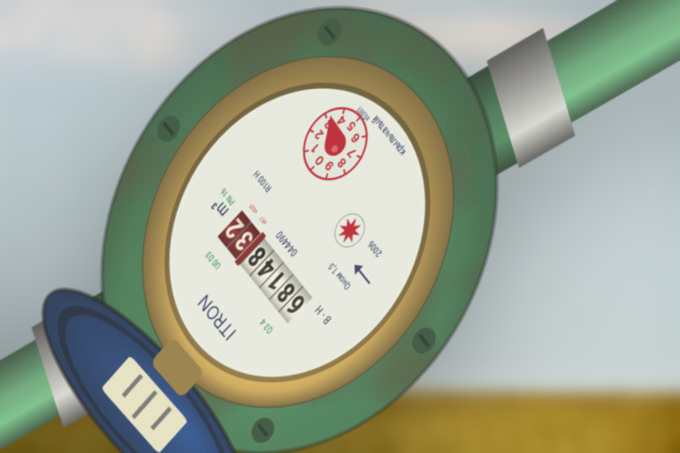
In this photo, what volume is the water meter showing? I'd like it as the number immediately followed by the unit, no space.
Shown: 68148.323m³
